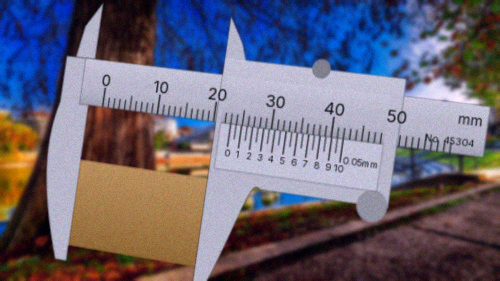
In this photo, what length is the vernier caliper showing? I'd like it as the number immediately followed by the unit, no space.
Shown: 23.0mm
